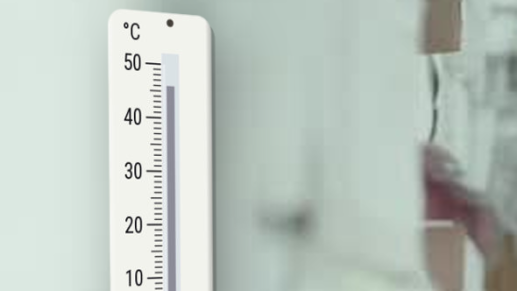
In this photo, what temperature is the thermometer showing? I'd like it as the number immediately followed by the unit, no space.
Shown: 46°C
